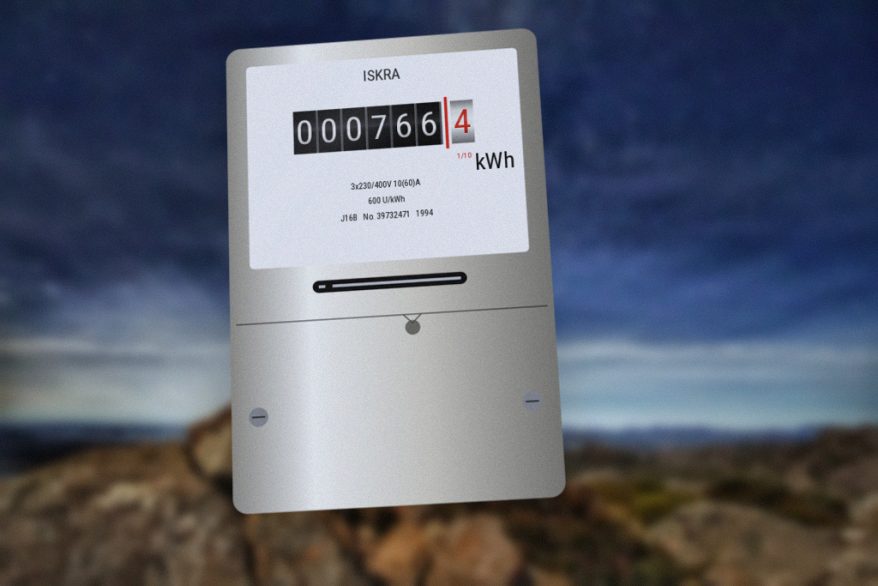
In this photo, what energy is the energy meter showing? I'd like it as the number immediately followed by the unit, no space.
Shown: 766.4kWh
